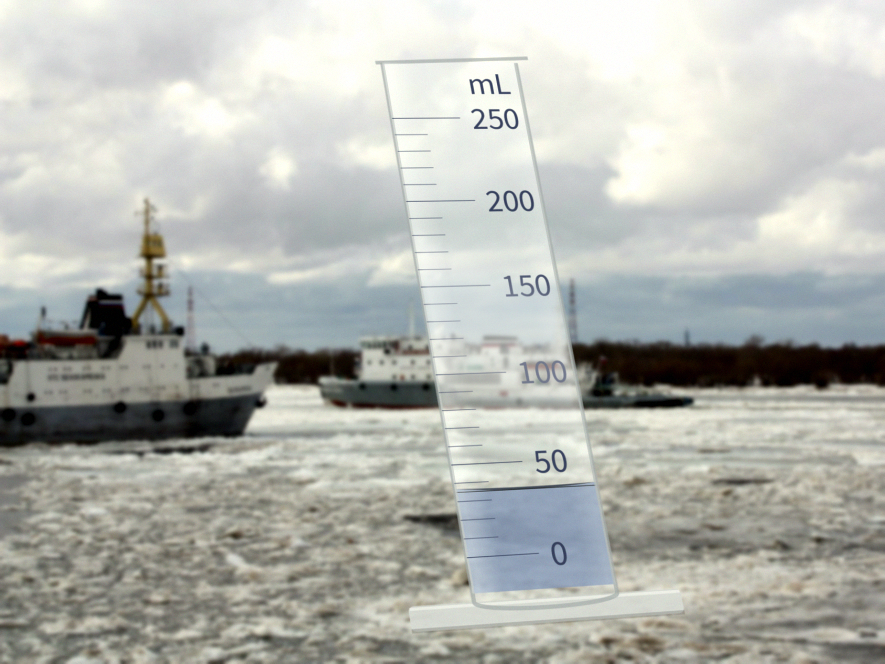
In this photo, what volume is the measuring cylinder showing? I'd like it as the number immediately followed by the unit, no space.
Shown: 35mL
